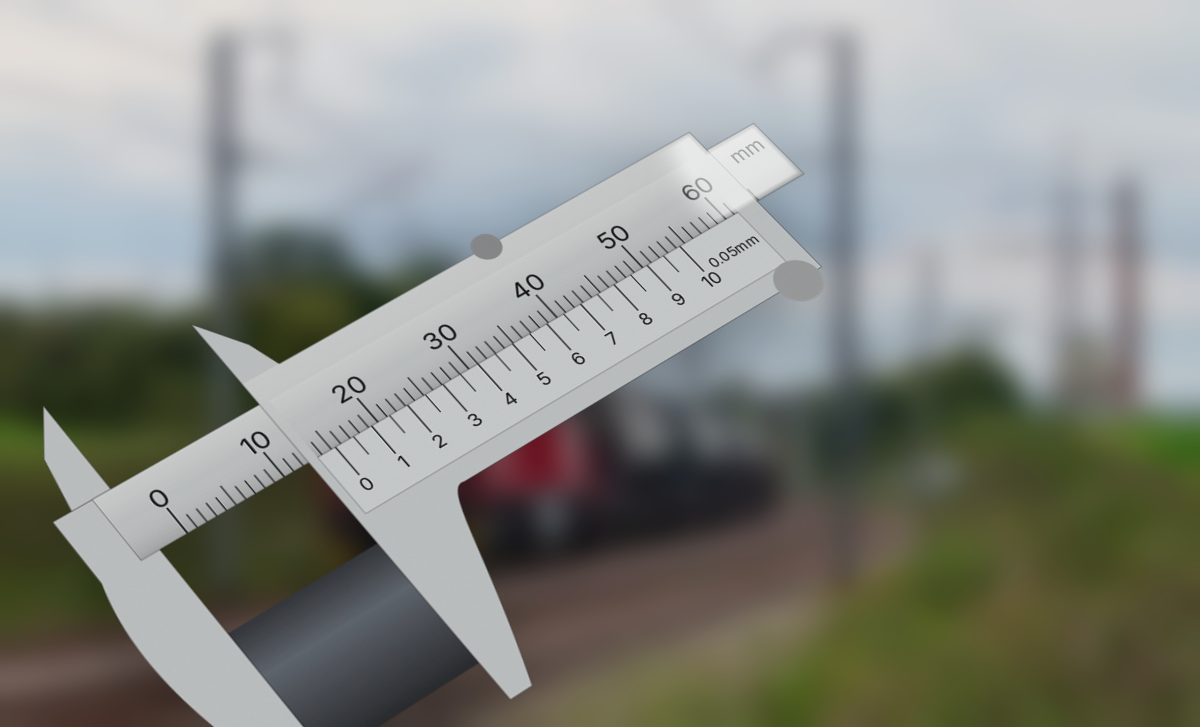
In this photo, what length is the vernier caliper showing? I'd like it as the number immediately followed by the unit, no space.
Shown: 15.4mm
